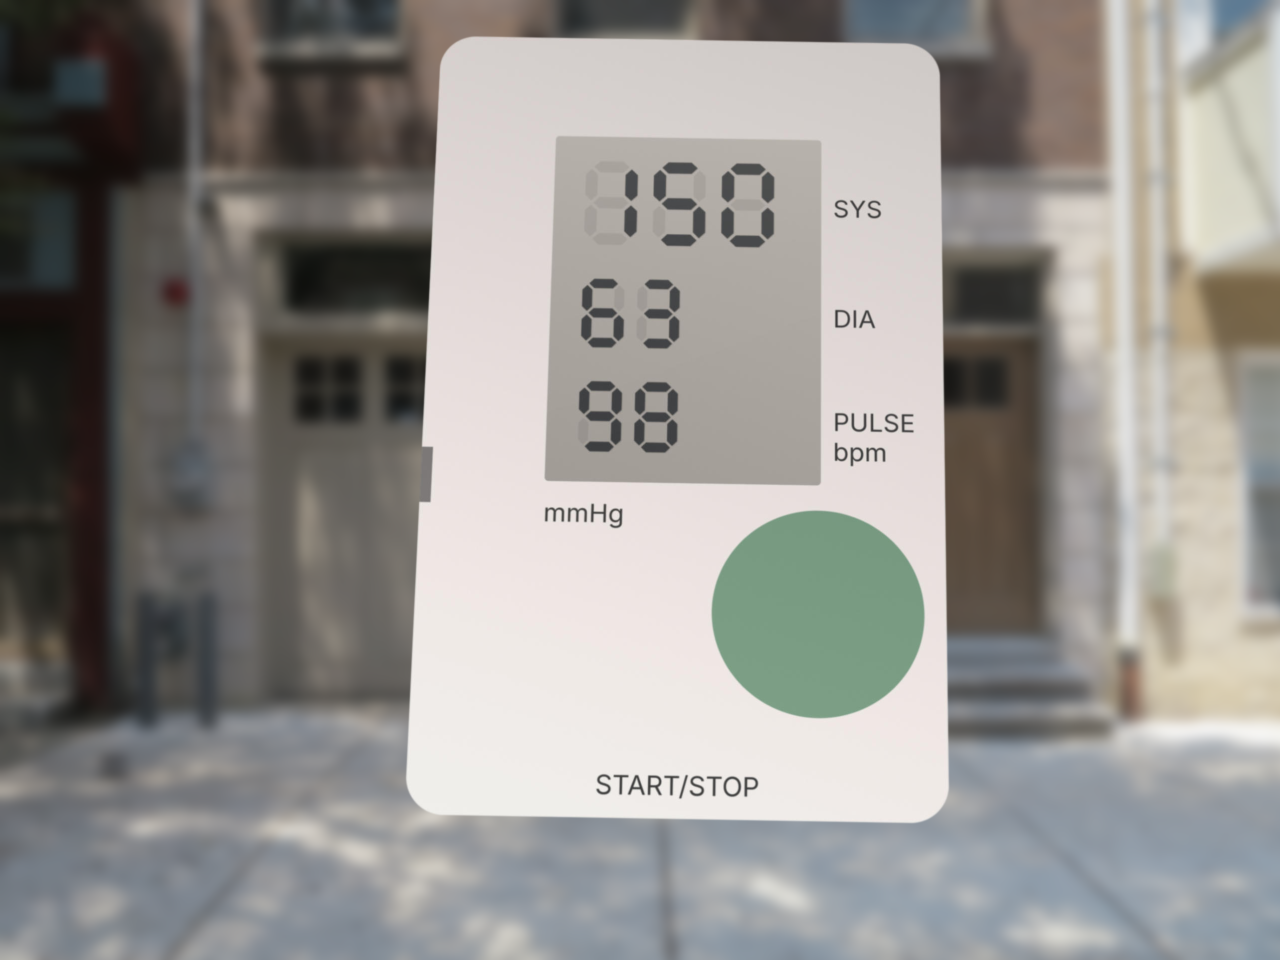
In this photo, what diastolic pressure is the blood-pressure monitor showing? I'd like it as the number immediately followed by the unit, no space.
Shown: 63mmHg
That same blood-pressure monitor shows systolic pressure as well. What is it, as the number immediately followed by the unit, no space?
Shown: 150mmHg
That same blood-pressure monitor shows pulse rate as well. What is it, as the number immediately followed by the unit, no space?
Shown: 98bpm
